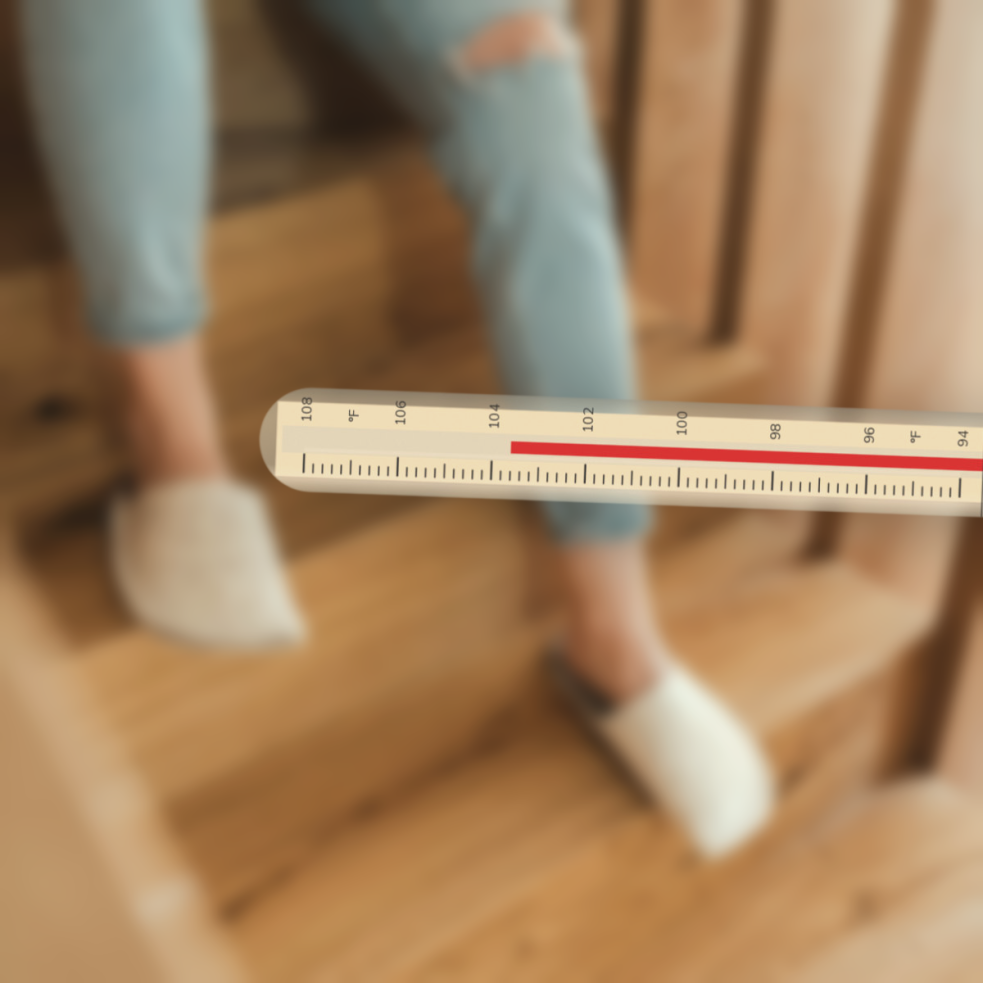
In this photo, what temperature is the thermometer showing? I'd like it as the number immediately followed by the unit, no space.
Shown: 103.6°F
